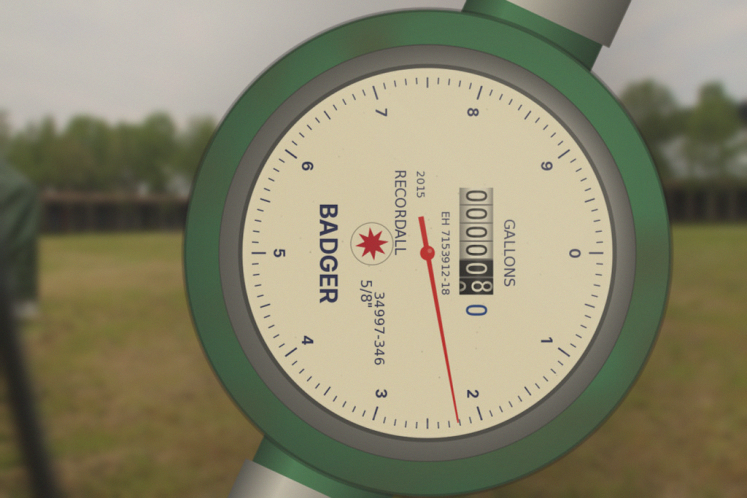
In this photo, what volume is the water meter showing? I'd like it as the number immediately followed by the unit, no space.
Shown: 82.2gal
